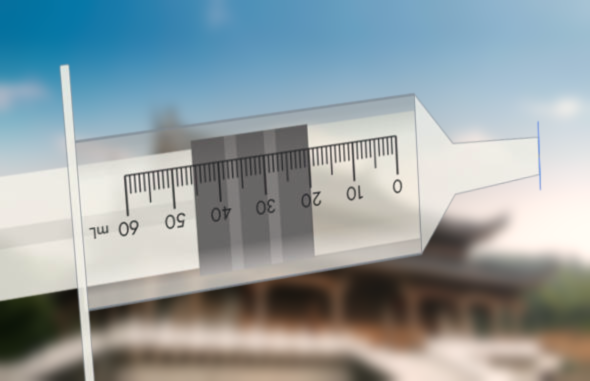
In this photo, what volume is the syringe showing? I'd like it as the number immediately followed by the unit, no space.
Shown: 20mL
